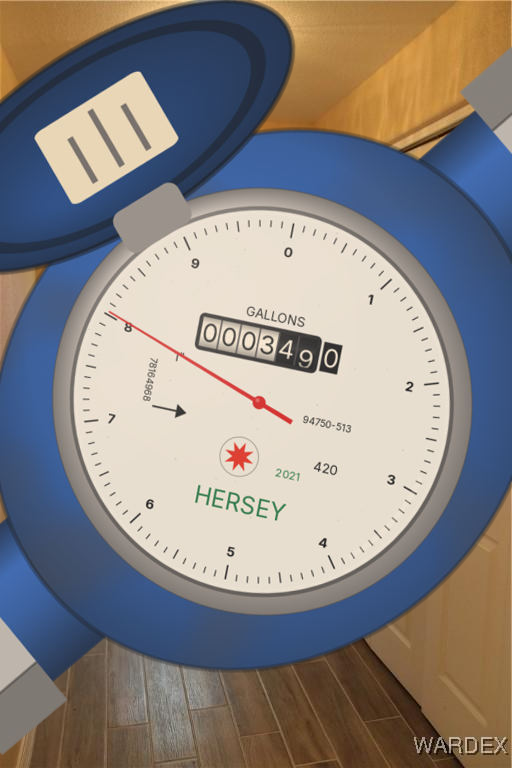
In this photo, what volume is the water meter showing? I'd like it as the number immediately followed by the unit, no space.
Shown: 3488.0gal
